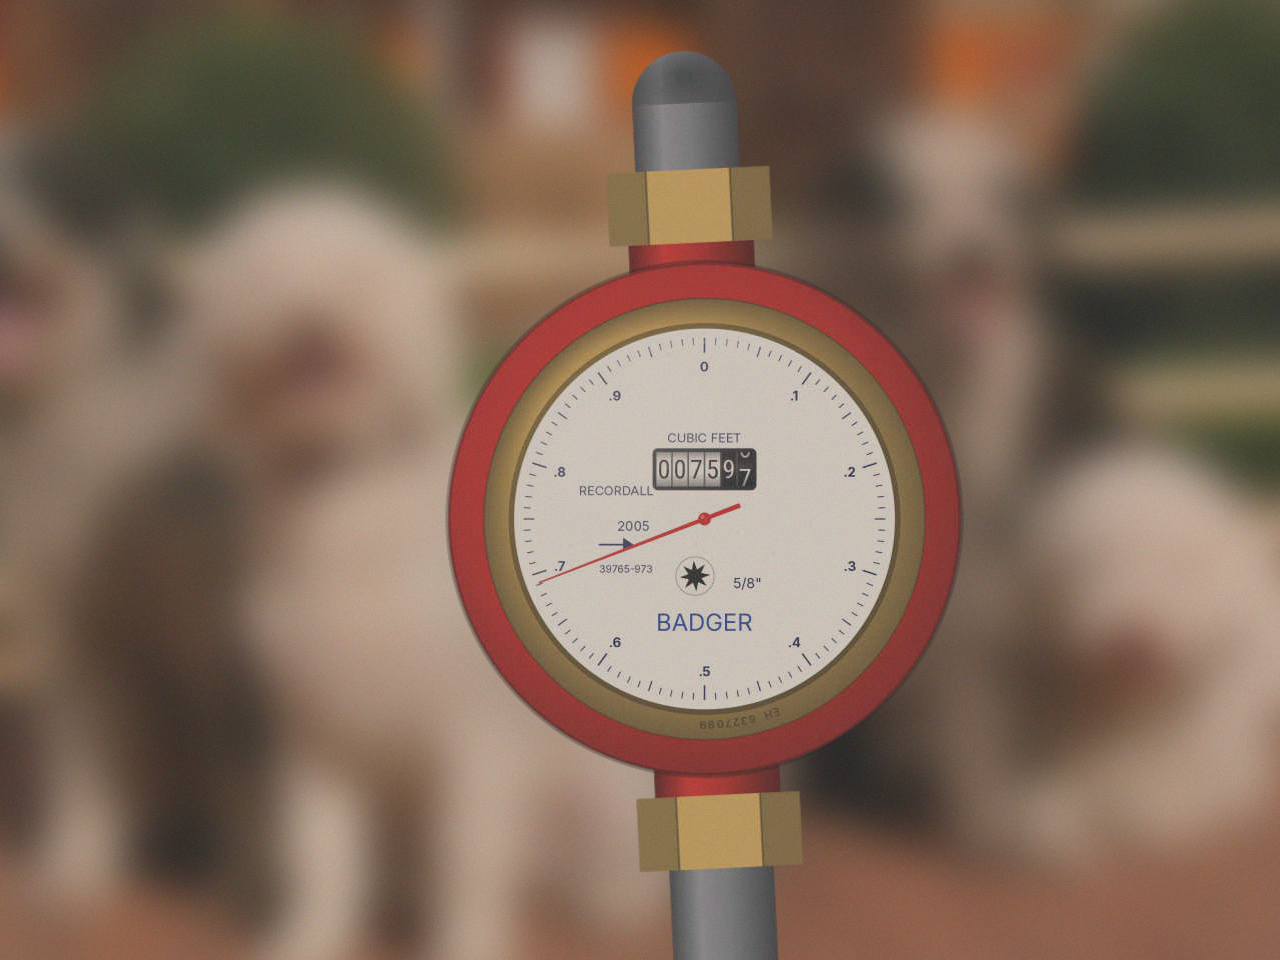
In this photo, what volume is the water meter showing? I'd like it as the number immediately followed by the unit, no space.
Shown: 7596.69ft³
